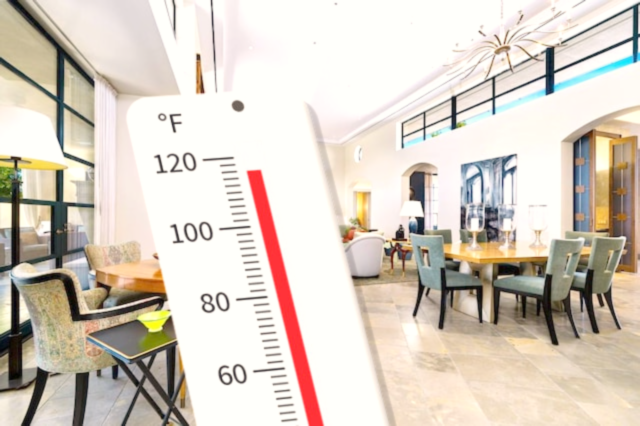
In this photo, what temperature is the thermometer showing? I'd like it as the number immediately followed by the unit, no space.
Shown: 116°F
